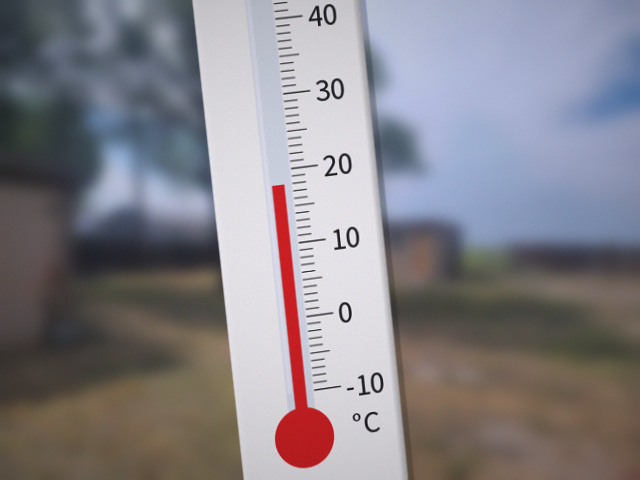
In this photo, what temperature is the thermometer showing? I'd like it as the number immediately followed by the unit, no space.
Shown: 18°C
